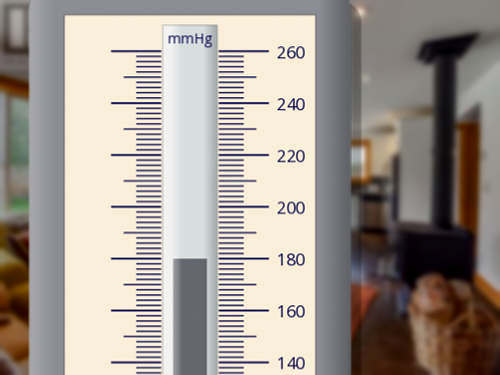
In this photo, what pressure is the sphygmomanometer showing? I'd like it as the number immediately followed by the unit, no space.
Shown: 180mmHg
